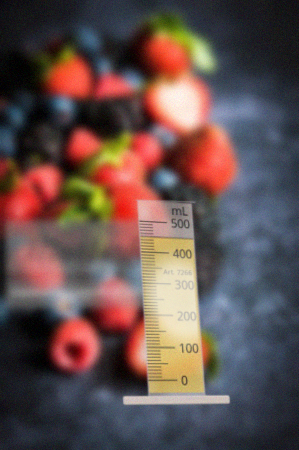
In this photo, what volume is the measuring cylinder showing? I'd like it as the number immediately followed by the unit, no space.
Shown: 450mL
